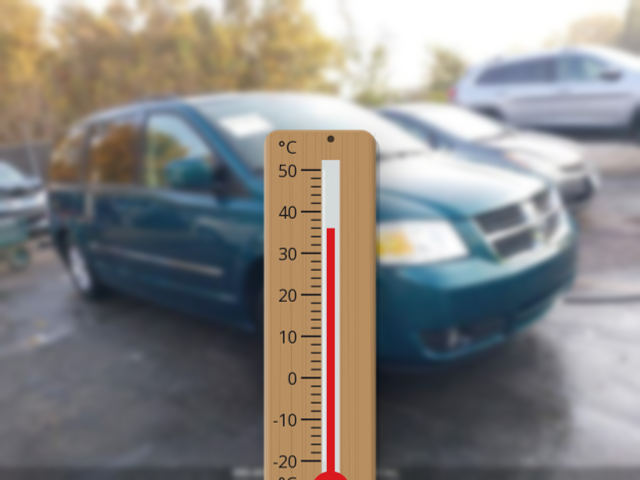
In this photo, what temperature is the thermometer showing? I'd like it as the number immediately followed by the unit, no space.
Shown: 36°C
